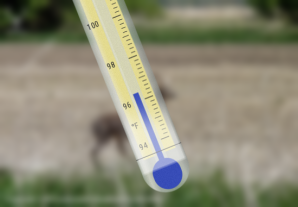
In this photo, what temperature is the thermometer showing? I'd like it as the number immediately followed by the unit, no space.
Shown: 96.4°F
